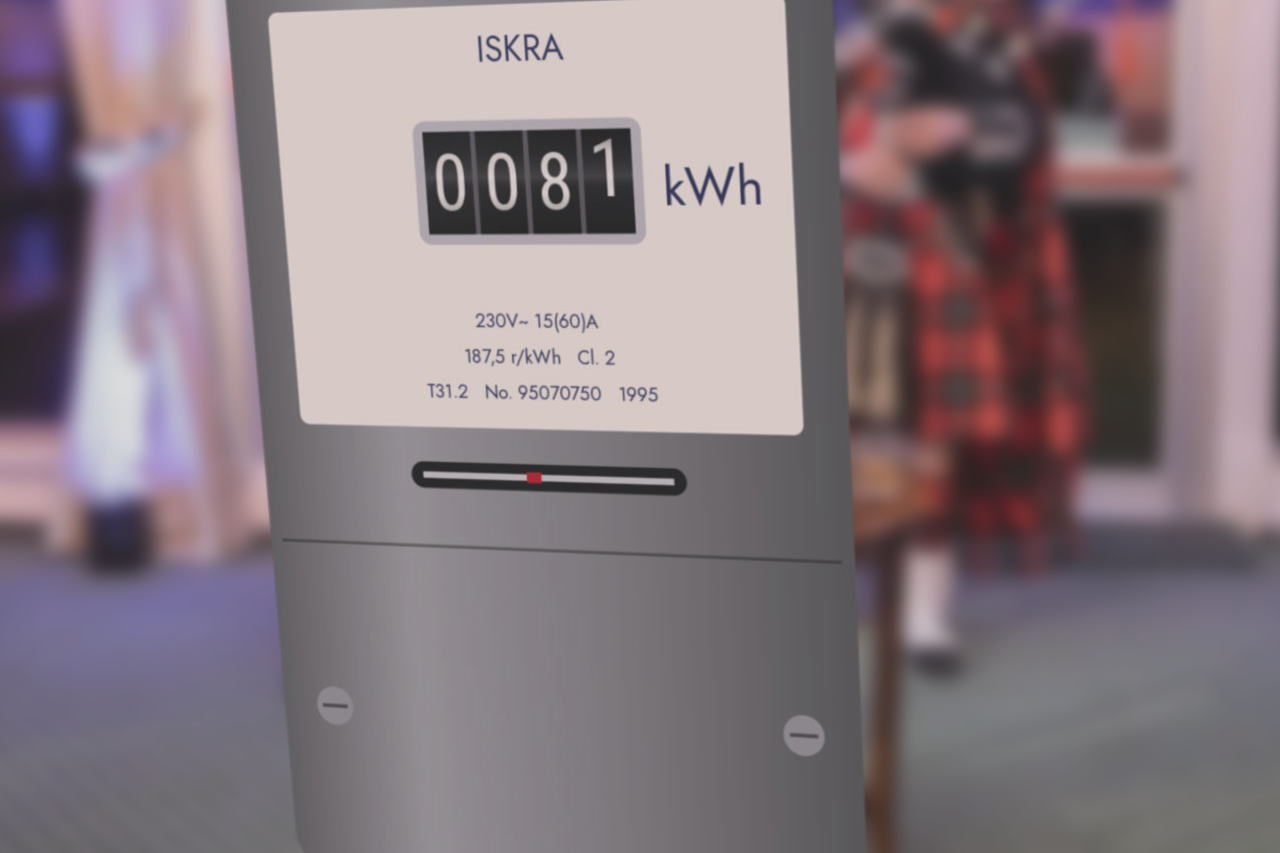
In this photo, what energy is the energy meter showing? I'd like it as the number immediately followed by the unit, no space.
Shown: 81kWh
